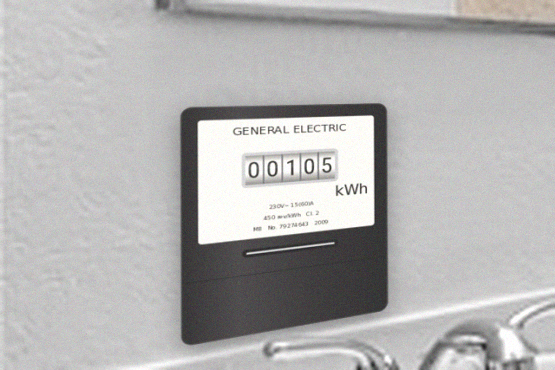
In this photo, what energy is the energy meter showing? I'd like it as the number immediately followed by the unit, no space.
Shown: 105kWh
